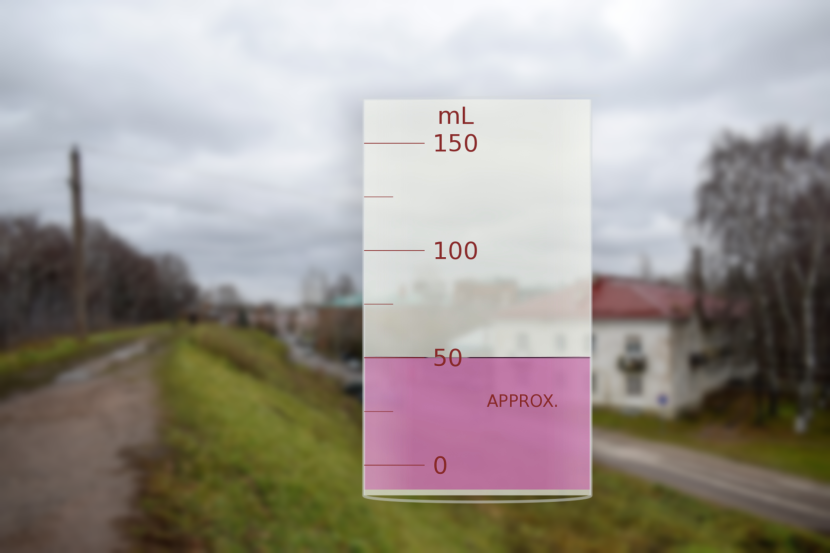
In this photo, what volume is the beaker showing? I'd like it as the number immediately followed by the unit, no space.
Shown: 50mL
